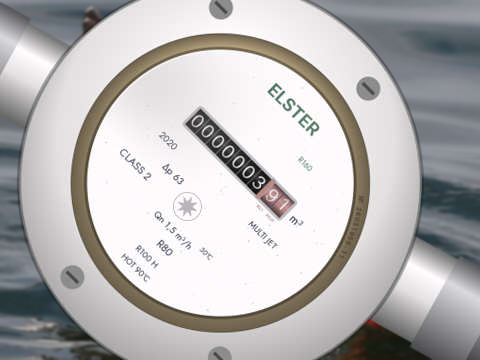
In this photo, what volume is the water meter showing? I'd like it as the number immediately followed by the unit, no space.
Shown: 3.91m³
